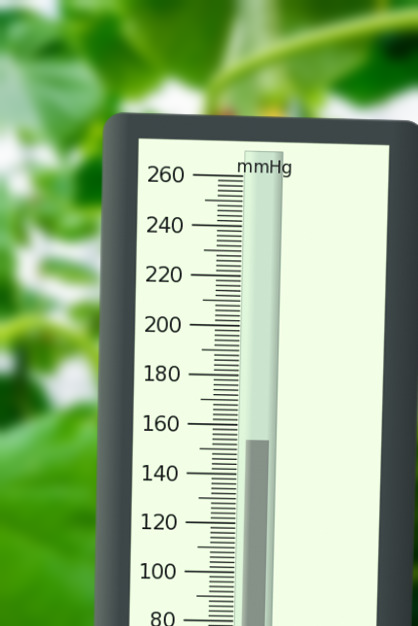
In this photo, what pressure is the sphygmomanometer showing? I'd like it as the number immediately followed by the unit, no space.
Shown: 154mmHg
